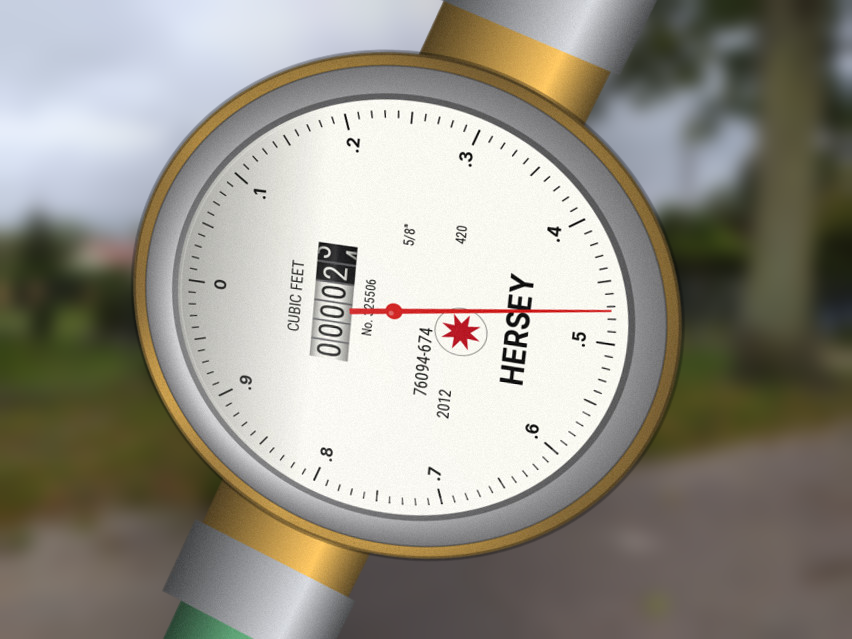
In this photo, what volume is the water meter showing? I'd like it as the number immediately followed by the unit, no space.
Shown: 23.47ft³
